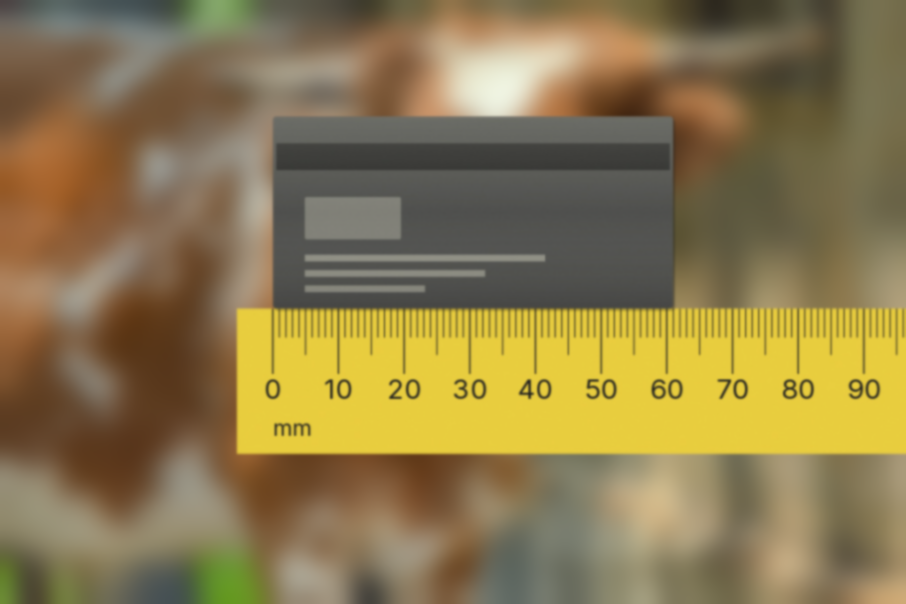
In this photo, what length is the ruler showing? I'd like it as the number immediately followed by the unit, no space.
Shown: 61mm
